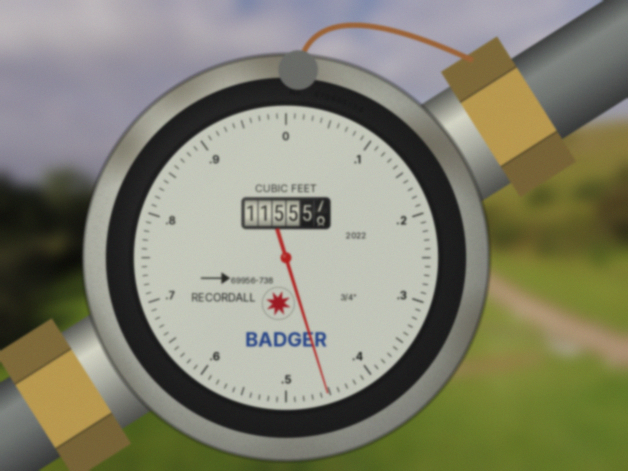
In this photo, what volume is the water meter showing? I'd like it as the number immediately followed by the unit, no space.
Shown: 115557.45ft³
